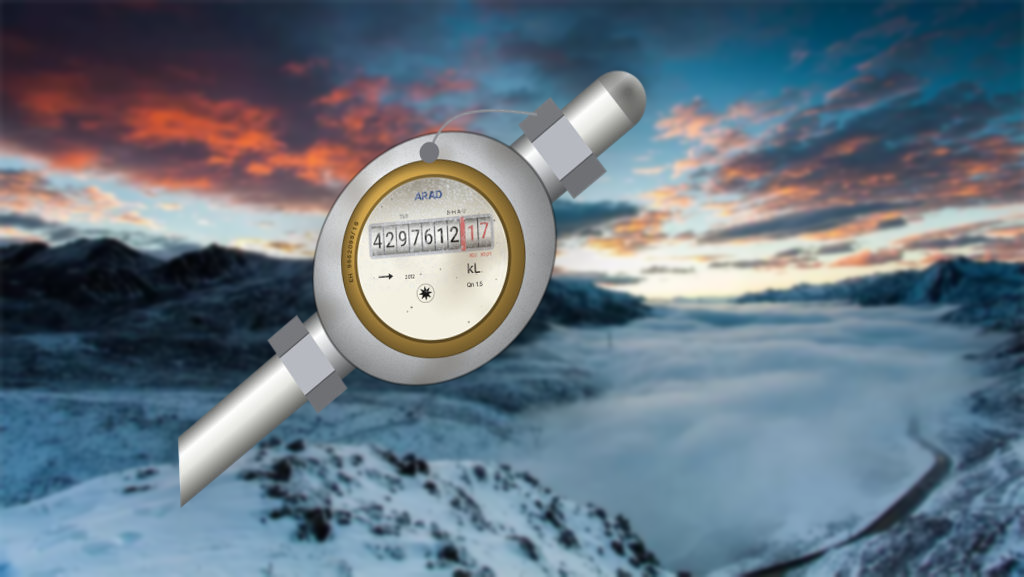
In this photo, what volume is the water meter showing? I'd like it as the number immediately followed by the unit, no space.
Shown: 4297612.17kL
